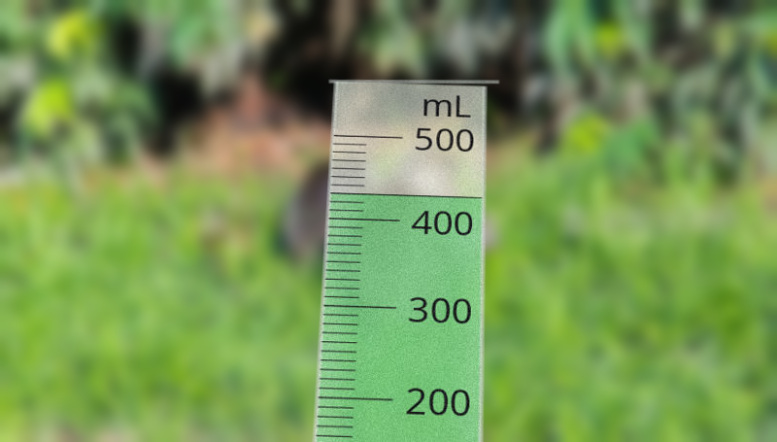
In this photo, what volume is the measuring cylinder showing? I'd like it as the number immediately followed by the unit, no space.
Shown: 430mL
